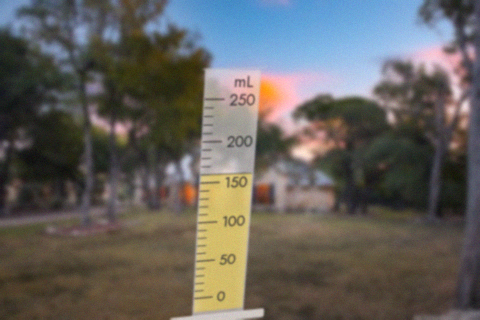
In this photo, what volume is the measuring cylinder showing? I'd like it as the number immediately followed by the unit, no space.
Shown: 160mL
